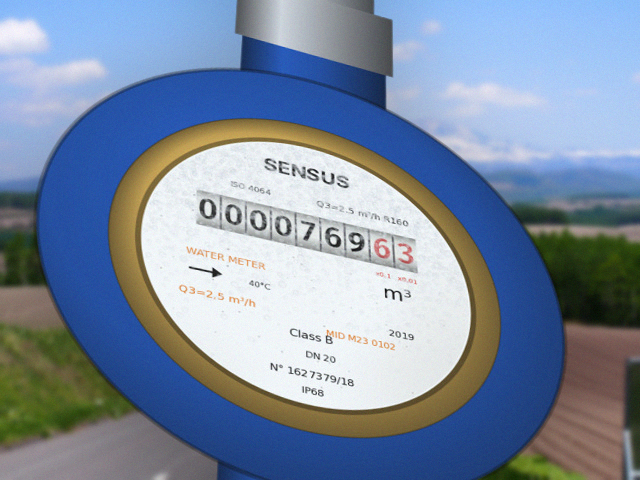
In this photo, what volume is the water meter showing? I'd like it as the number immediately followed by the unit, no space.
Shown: 769.63m³
